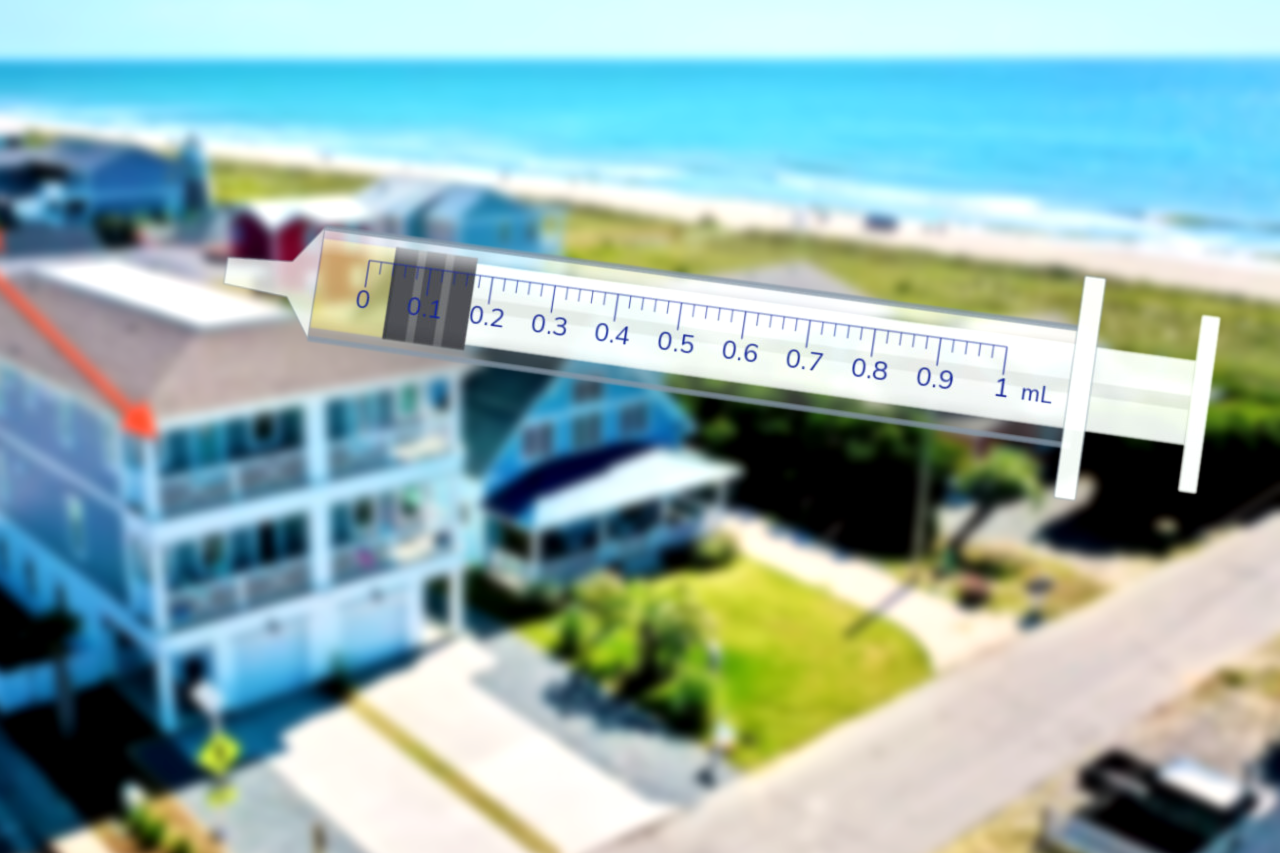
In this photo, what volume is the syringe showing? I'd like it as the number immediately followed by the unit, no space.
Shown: 0.04mL
